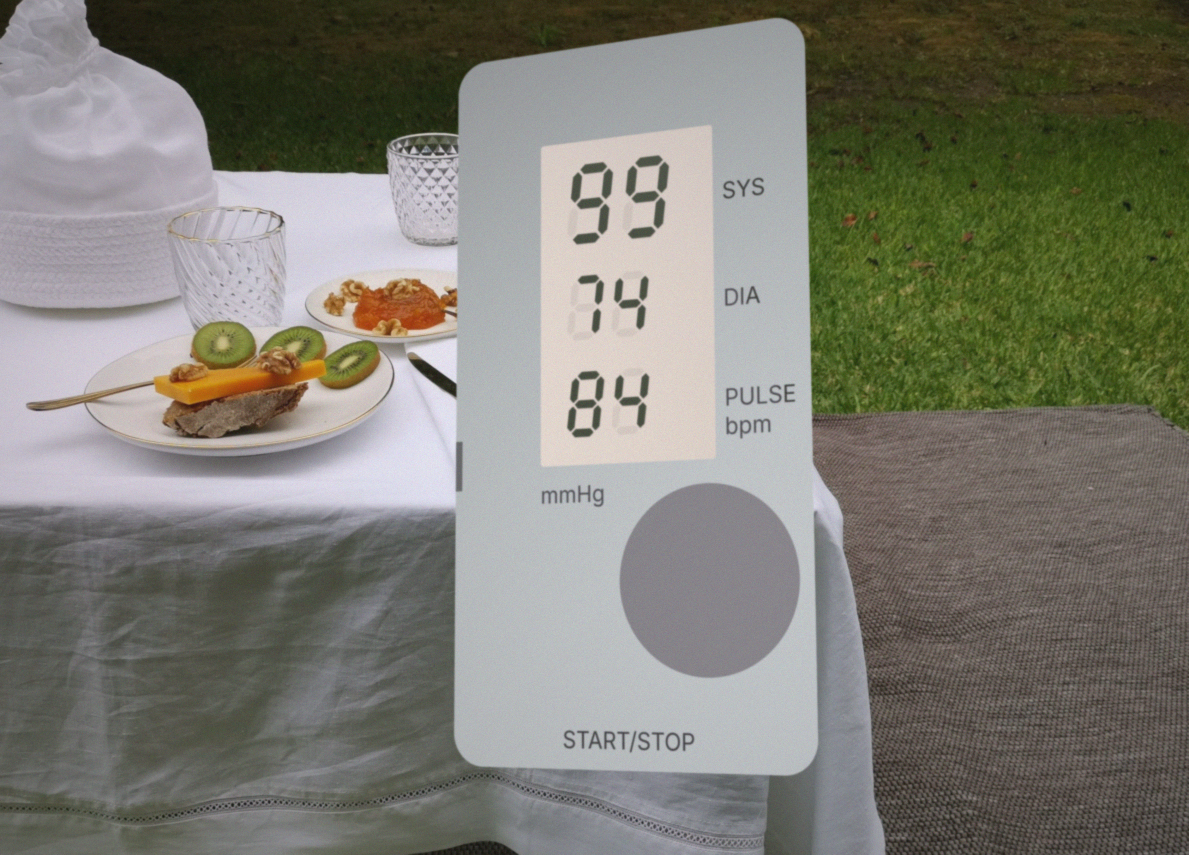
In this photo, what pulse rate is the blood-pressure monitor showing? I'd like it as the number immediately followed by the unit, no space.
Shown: 84bpm
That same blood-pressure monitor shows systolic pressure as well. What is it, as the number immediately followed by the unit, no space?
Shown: 99mmHg
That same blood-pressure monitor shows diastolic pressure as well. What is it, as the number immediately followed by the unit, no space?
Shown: 74mmHg
